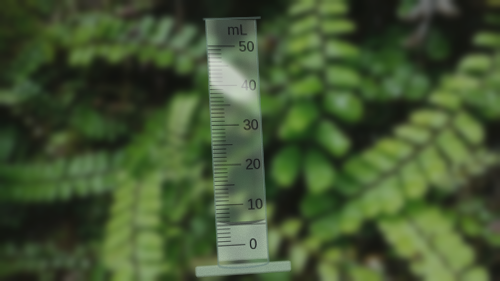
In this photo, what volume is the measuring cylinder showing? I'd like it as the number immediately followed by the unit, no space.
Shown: 5mL
